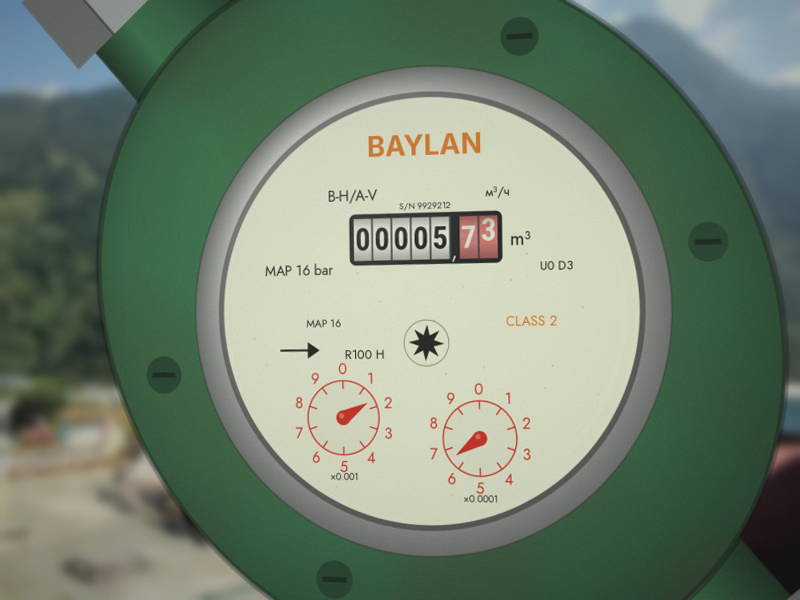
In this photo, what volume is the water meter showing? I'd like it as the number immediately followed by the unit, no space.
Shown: 5.7316m³
